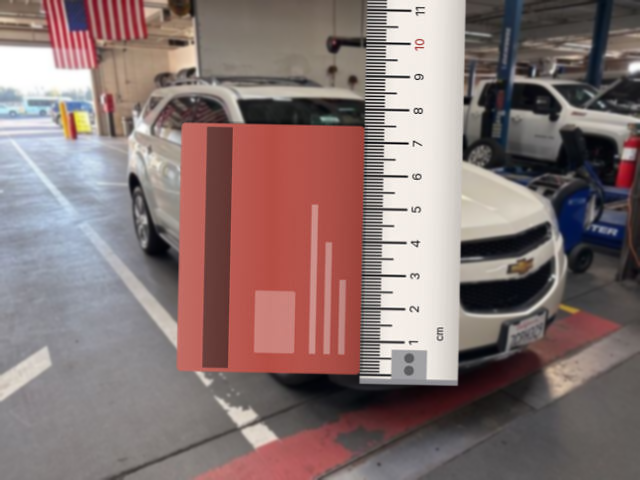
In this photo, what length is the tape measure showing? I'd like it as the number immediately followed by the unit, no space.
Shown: 7.5cm
